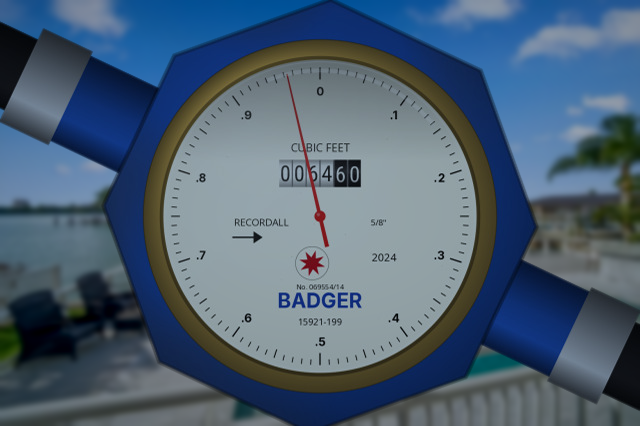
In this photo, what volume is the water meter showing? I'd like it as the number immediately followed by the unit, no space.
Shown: 6459.96ft³
